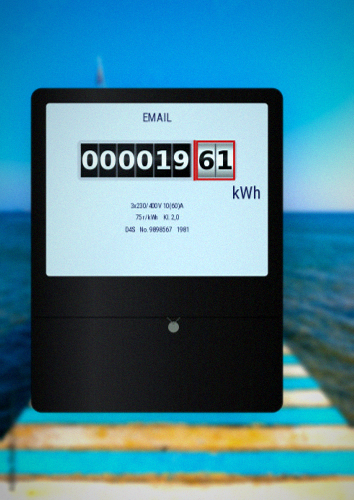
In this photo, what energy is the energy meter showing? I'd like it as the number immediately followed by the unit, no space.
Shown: 19.61kWh
